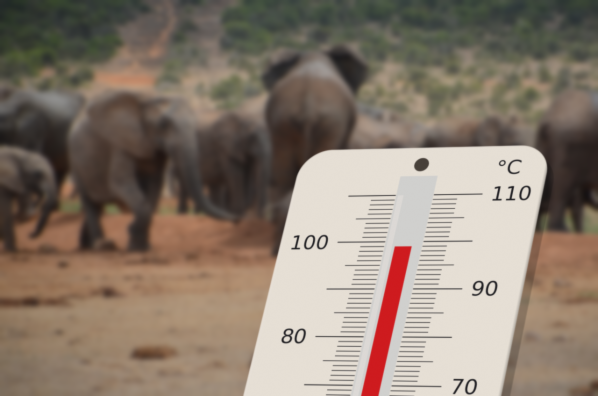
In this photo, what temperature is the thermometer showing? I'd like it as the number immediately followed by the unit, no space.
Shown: 99°C
